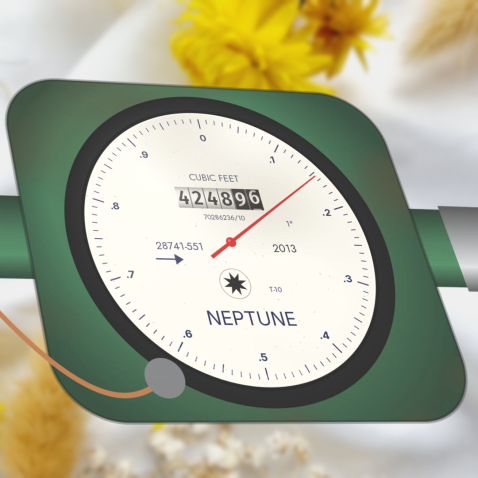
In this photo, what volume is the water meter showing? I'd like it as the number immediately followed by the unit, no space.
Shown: 424896.15ft³
